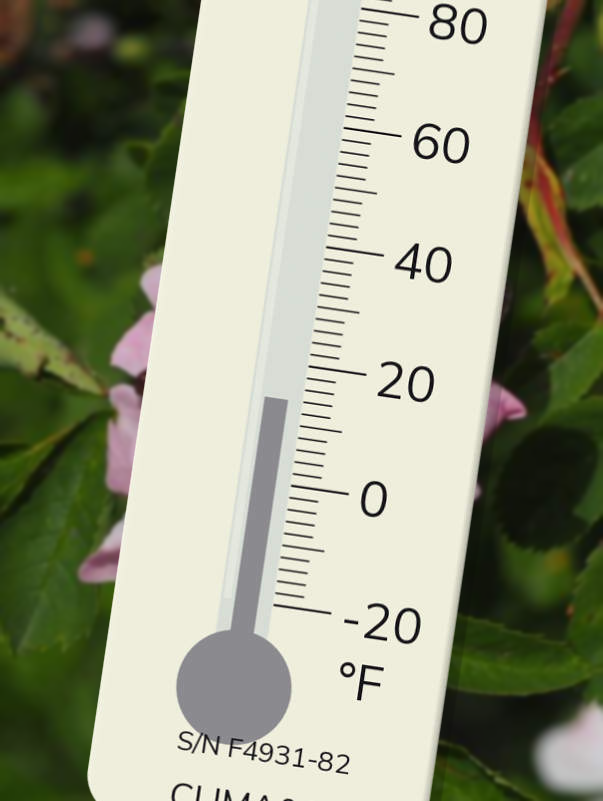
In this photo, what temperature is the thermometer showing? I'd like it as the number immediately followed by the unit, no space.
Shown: 14°F
